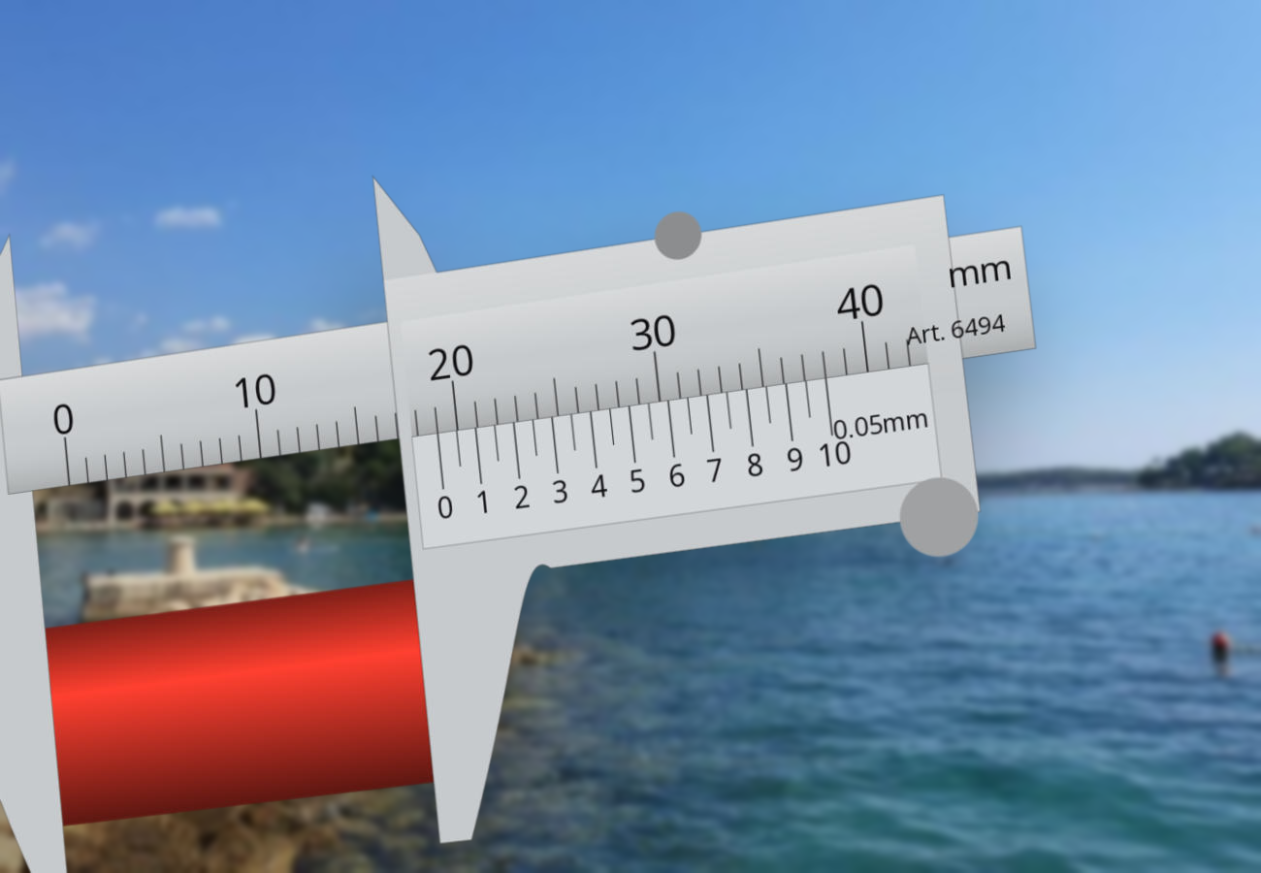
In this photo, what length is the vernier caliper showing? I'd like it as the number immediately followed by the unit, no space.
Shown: 19.0mm
